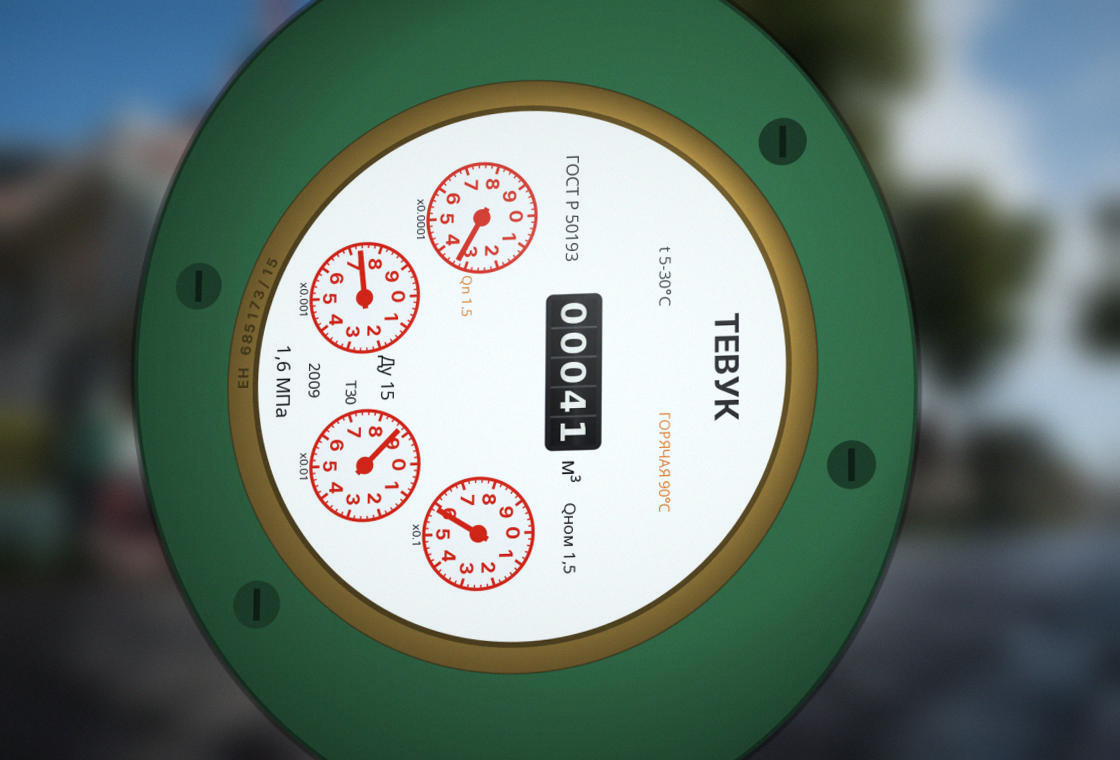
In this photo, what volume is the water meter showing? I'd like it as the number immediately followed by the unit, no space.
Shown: 41.5873m³
